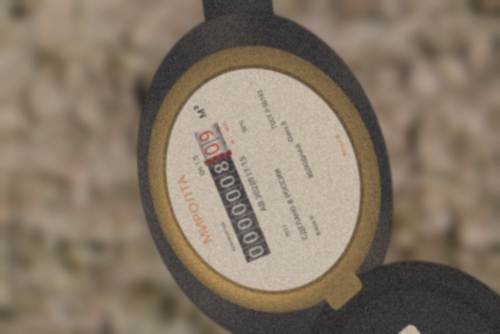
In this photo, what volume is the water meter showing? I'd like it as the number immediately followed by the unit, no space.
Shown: 8.09m³
